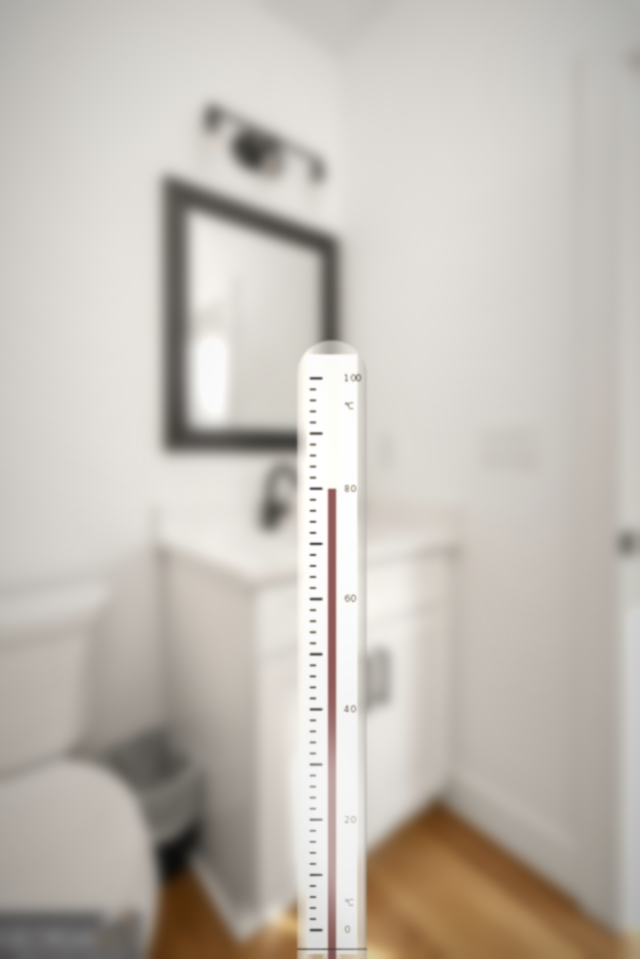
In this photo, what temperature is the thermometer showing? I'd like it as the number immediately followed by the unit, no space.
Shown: 80°C
